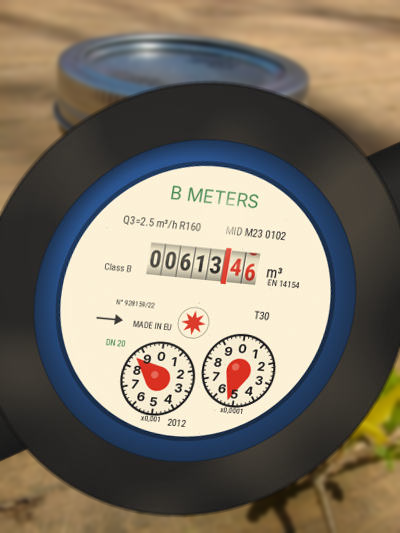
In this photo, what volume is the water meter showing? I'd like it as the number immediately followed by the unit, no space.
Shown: 613.4585m³
